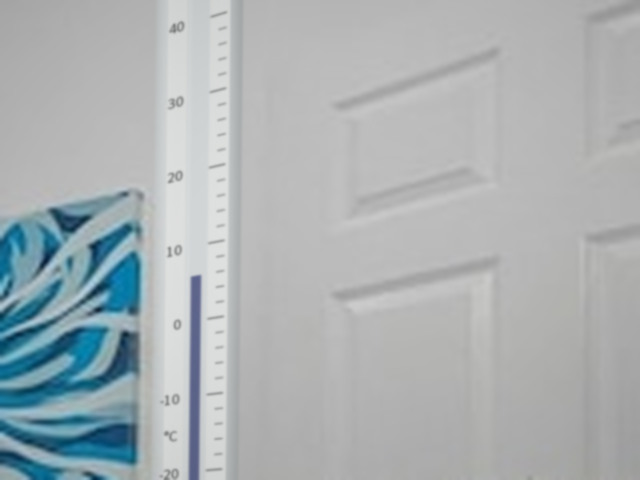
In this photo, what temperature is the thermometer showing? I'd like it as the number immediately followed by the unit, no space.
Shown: 6°C
